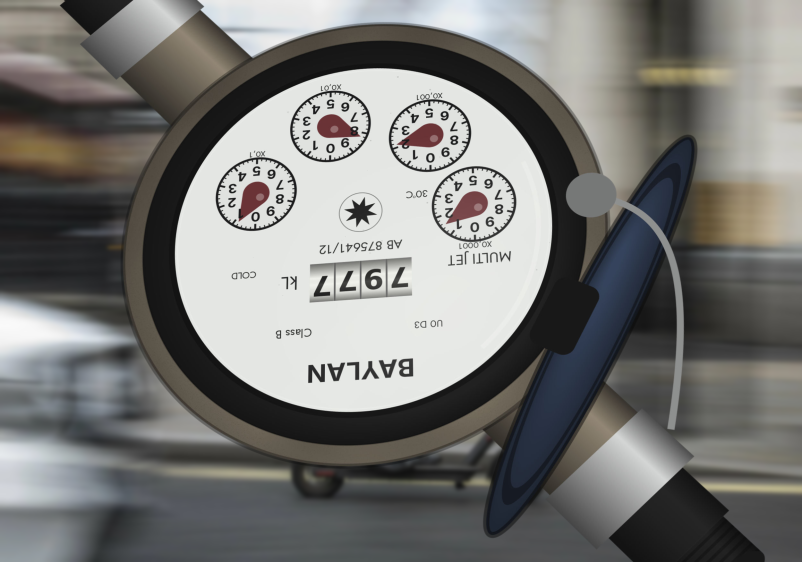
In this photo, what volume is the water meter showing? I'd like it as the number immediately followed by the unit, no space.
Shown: 7977.0821kL
